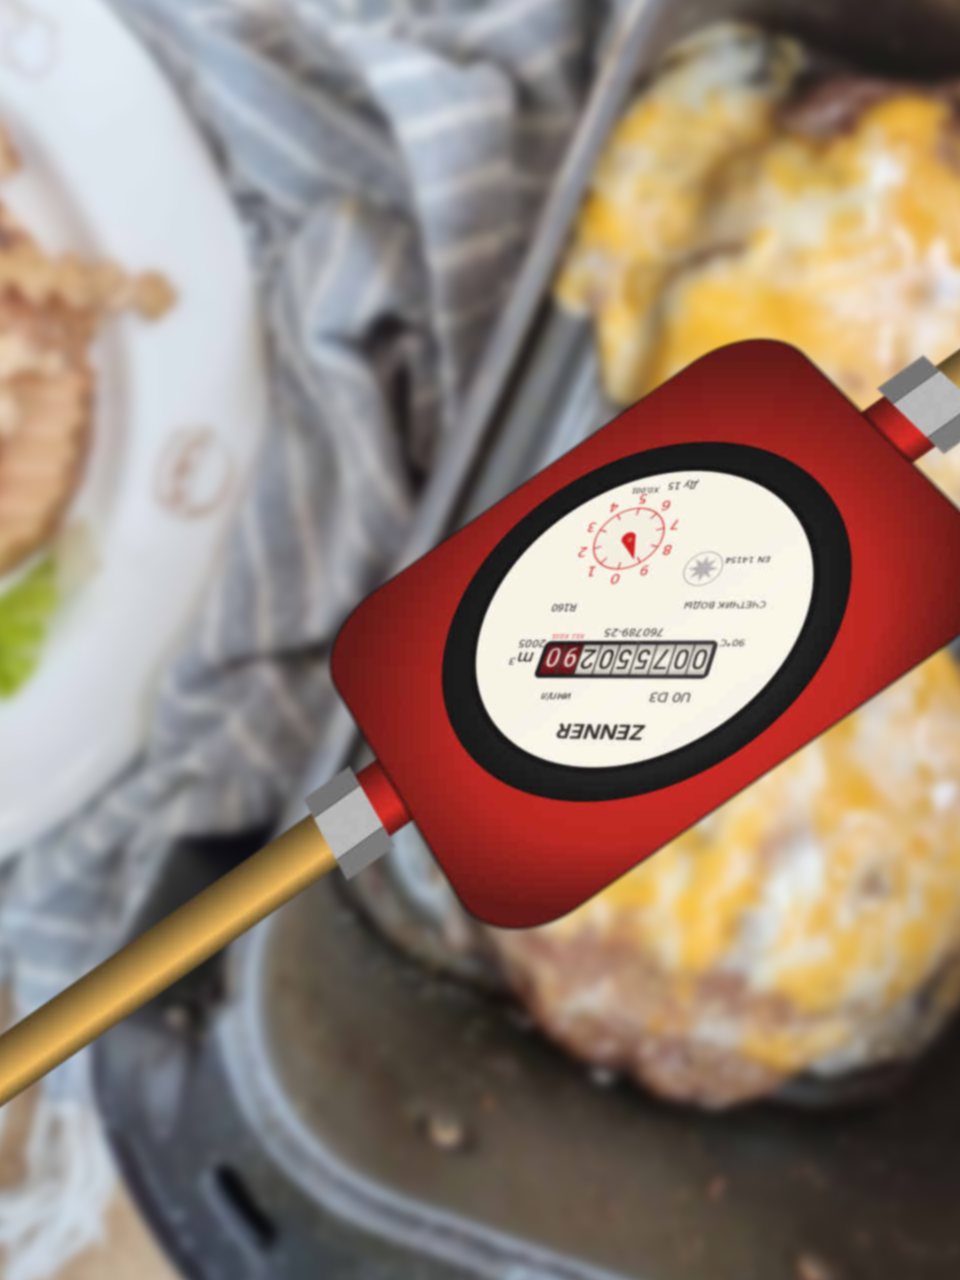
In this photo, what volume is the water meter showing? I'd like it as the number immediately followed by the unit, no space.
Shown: 75502.899m³
